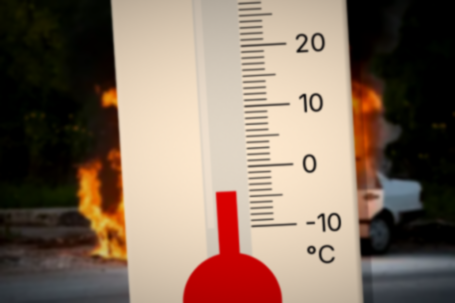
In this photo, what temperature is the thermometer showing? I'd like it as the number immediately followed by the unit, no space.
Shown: -4°C
